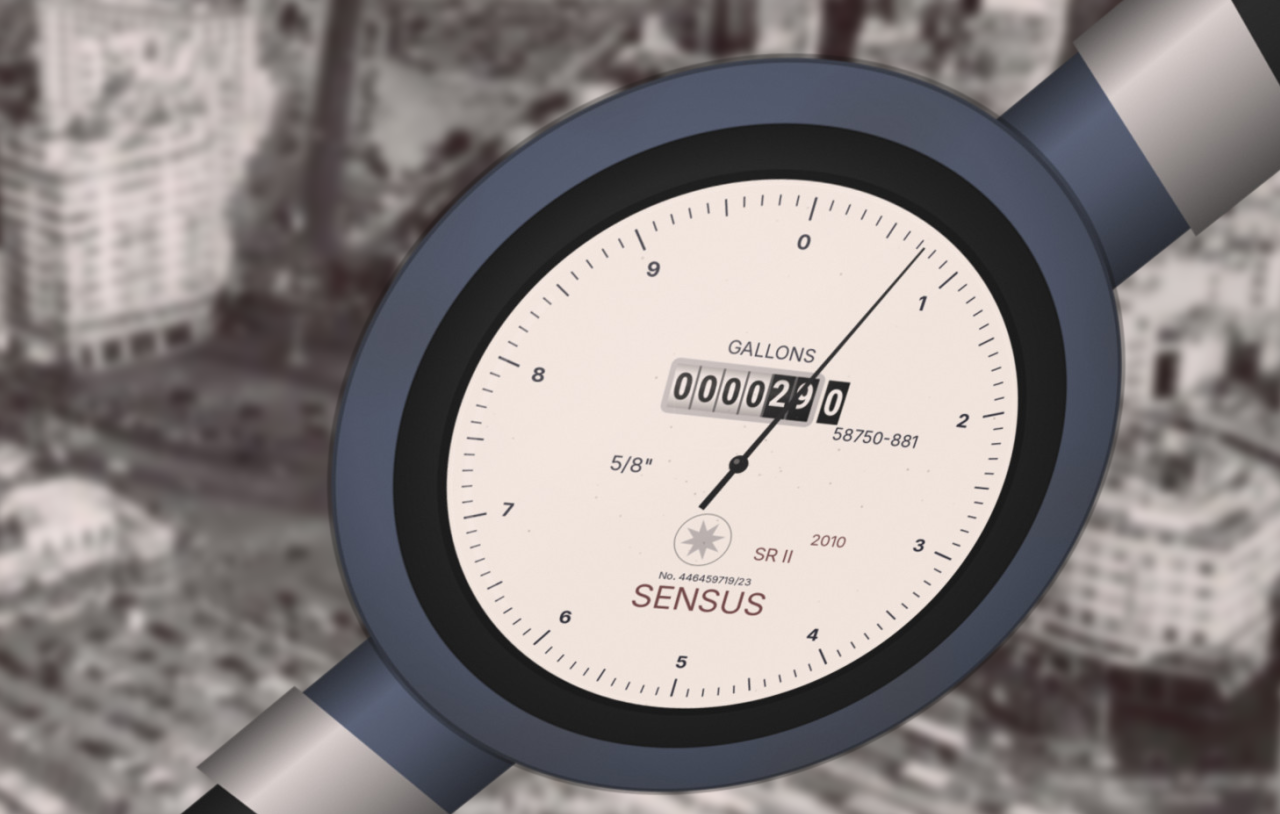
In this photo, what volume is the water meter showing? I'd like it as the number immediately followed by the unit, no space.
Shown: 290.7gal
